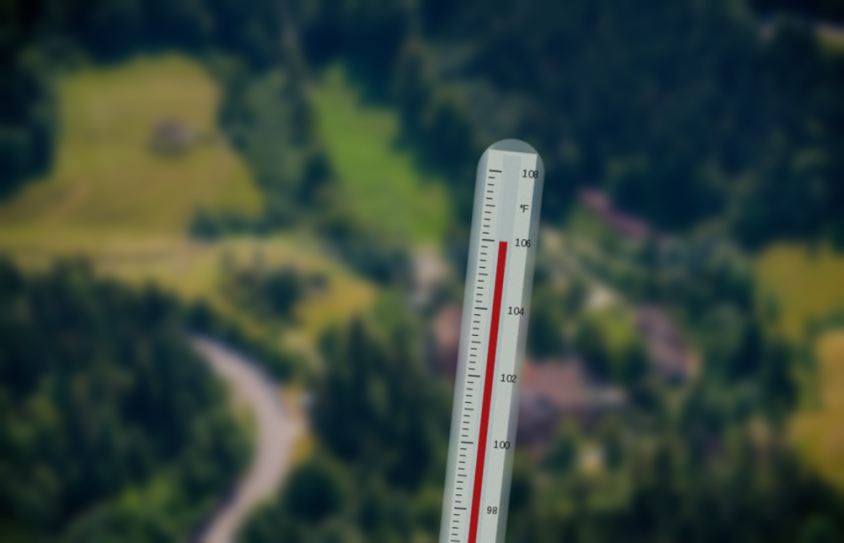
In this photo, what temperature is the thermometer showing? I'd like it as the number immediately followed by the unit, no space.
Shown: 106°F
